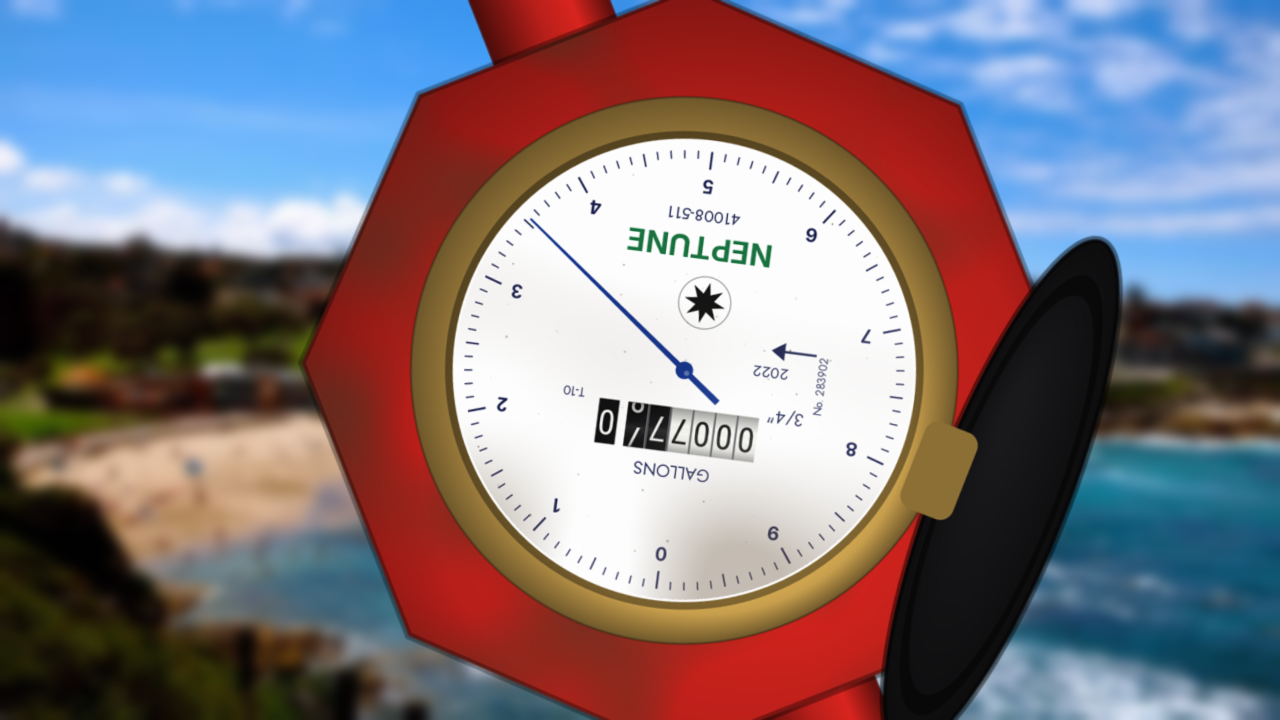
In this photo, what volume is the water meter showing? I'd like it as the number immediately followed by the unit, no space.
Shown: 7773.5gal
